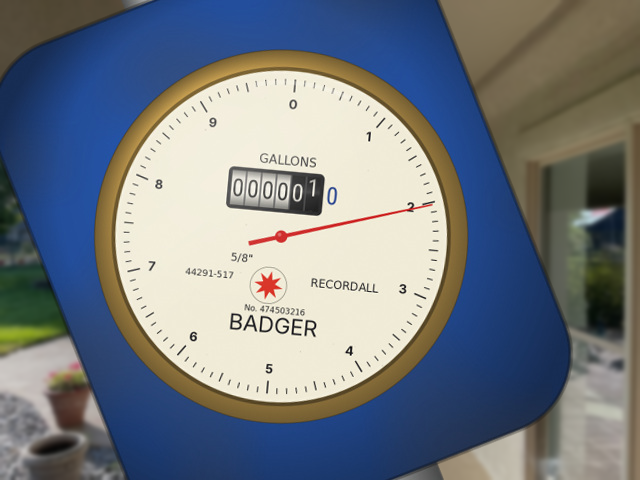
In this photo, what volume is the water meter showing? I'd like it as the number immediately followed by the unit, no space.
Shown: 12.0gal
